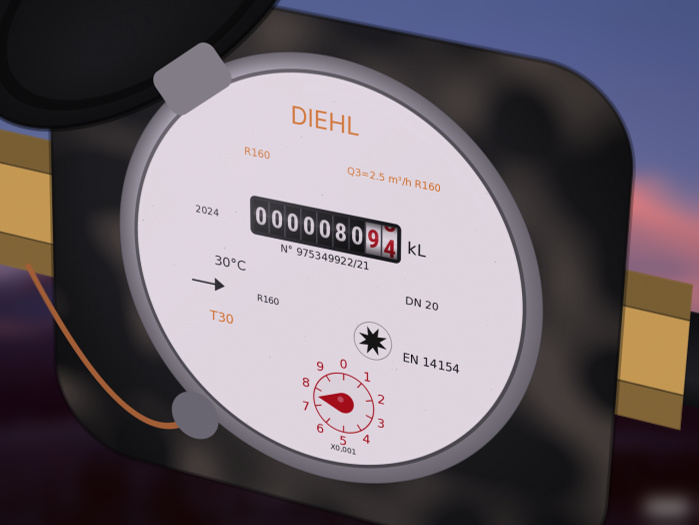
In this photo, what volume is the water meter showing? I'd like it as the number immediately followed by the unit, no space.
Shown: 80.937kL
